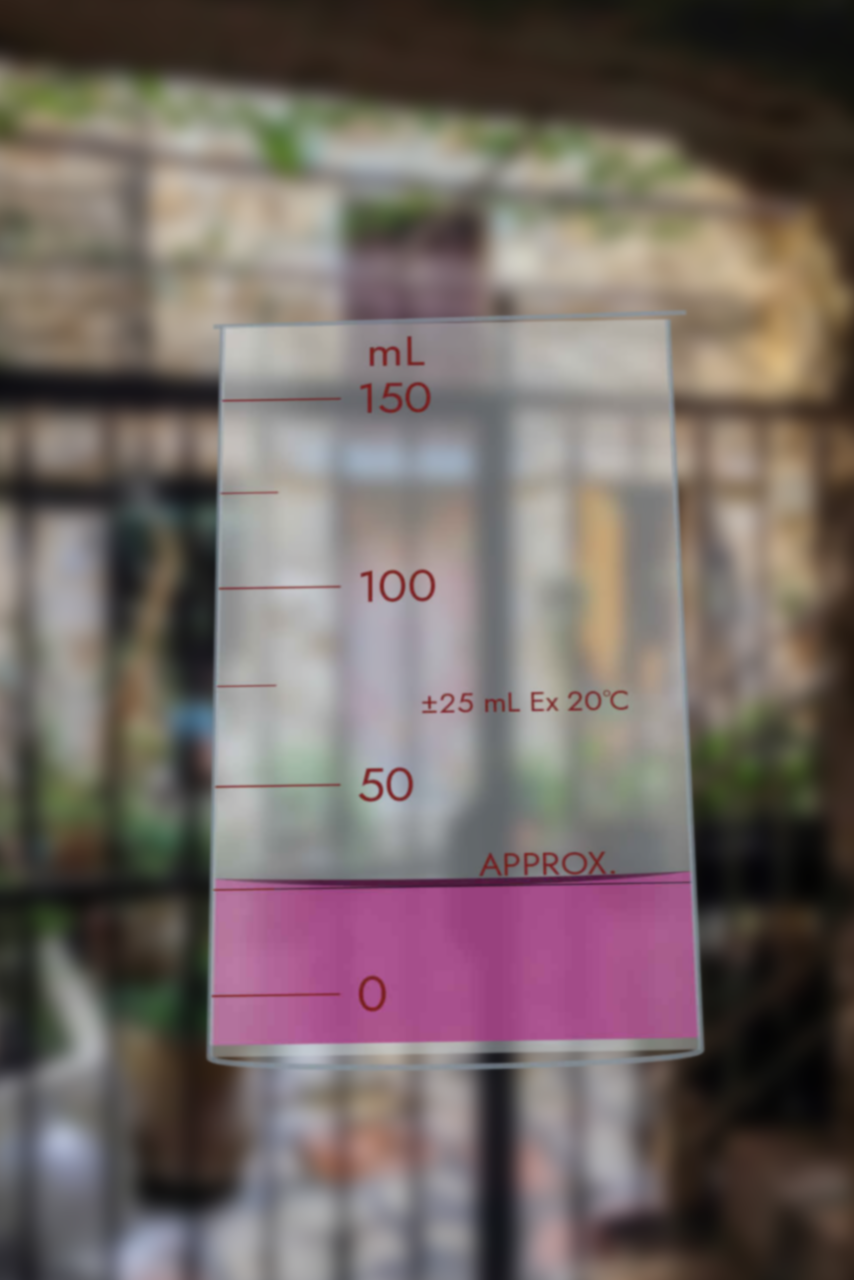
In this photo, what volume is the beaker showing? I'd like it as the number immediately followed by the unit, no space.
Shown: 25mL
